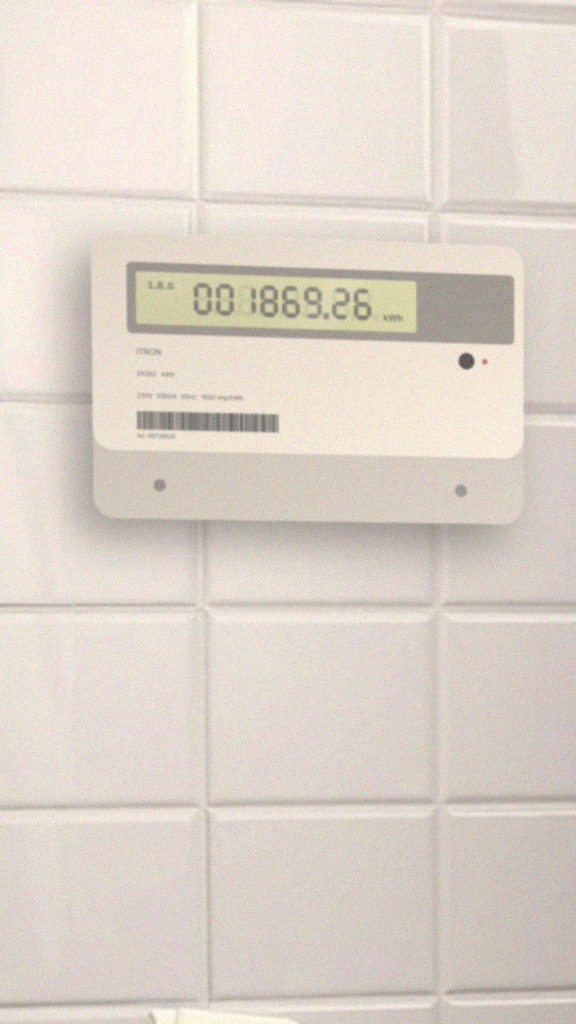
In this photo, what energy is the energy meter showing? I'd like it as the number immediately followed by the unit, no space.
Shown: 1869.26kWh
